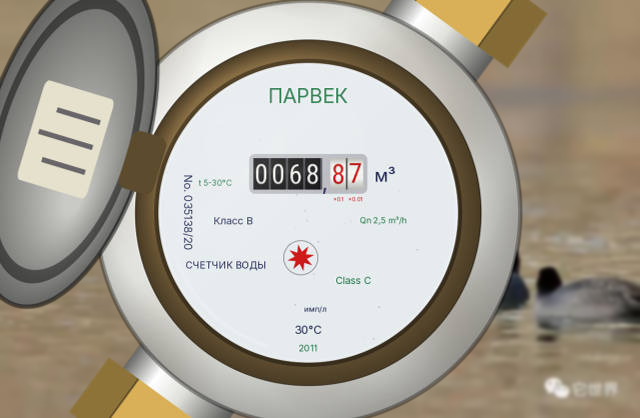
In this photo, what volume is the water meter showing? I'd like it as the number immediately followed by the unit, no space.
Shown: 68.87m³
